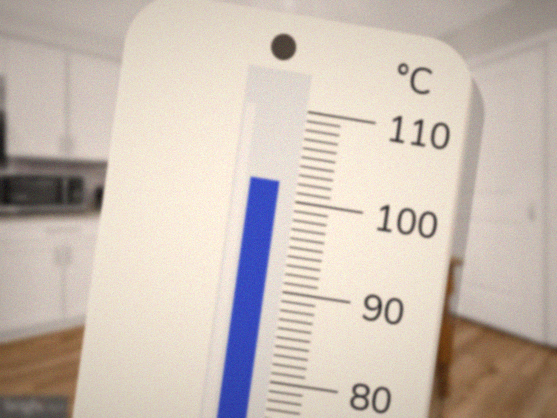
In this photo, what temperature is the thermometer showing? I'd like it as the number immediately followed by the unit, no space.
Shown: 102°C
